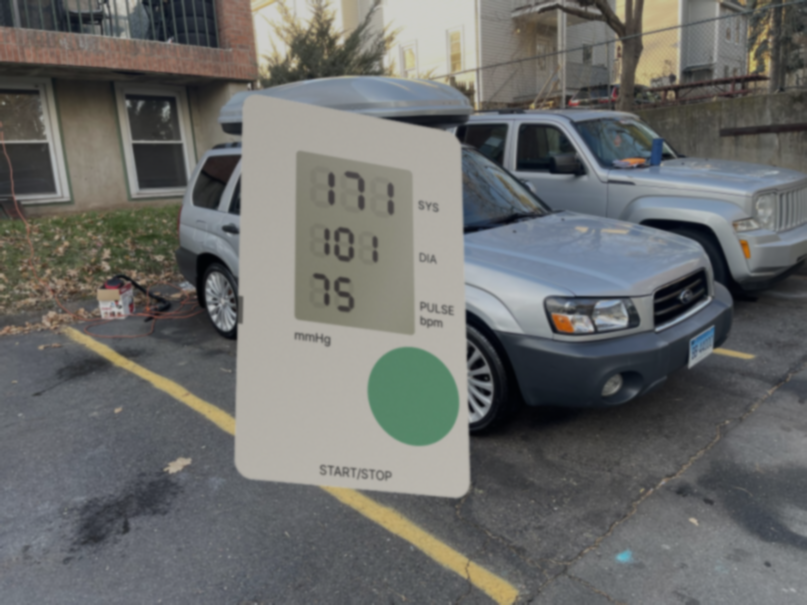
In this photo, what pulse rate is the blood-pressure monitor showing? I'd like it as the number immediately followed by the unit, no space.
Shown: 75bpm
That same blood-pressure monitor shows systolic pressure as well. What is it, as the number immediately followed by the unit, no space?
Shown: 171mmHg
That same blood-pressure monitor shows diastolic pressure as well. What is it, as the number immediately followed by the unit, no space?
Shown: 101mmHg
